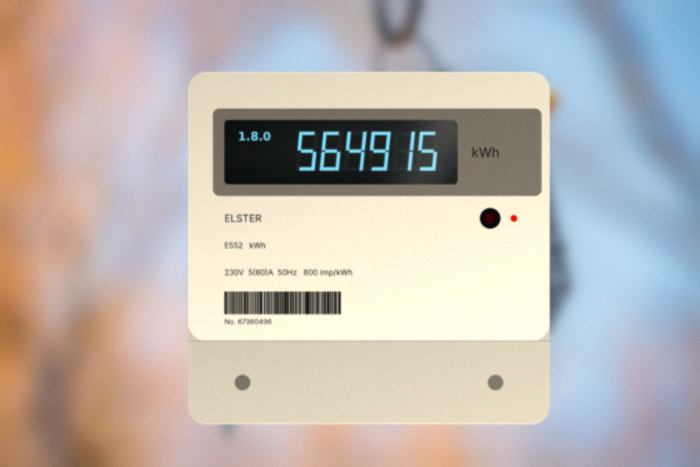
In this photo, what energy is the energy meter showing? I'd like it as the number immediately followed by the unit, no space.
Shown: 564915kWh
